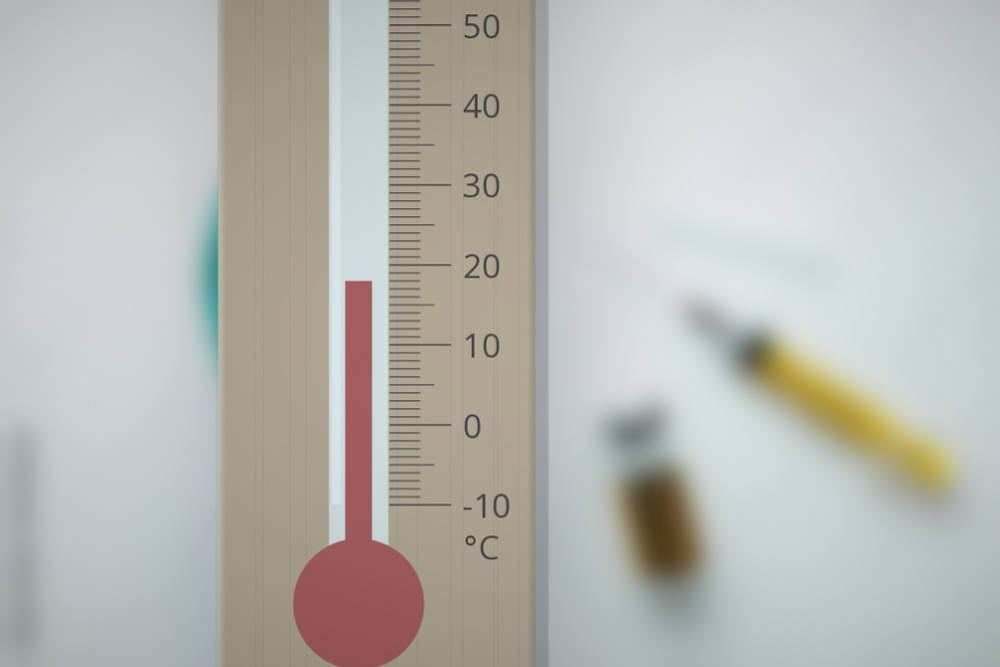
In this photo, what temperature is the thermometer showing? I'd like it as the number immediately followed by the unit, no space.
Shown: 18°C
